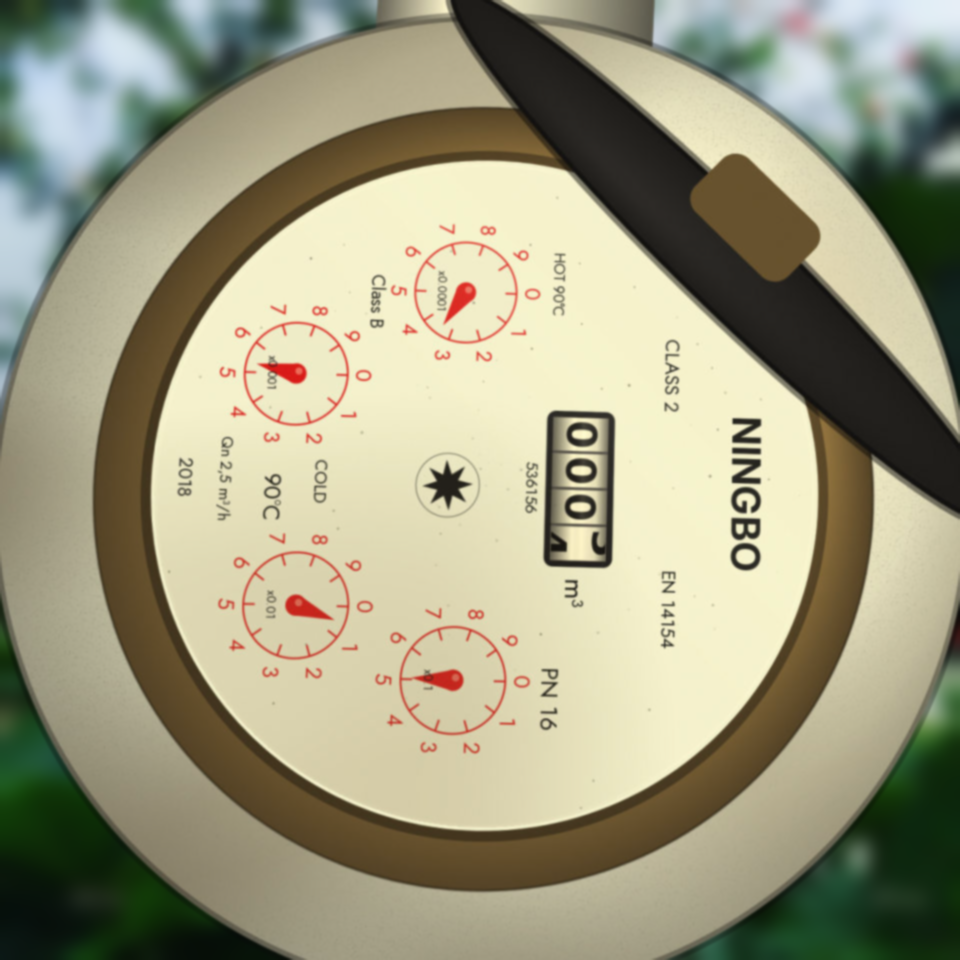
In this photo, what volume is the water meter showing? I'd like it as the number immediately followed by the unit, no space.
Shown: 3.5053m³
